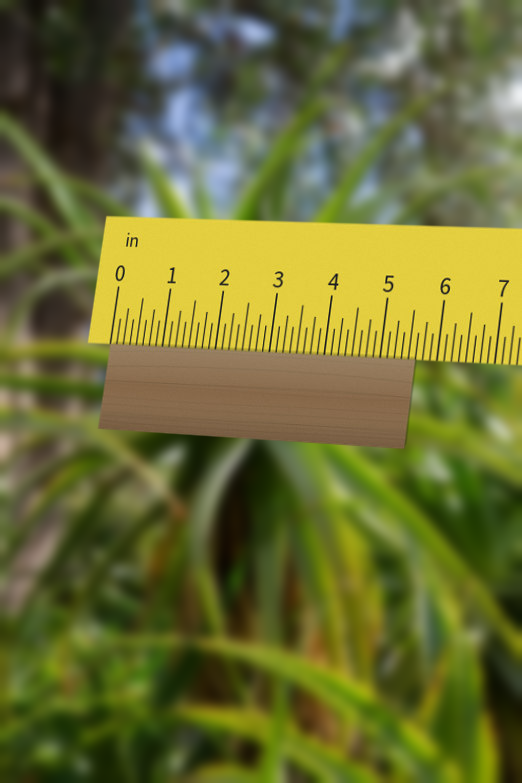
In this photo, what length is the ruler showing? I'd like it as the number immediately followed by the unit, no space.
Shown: 5.625in
